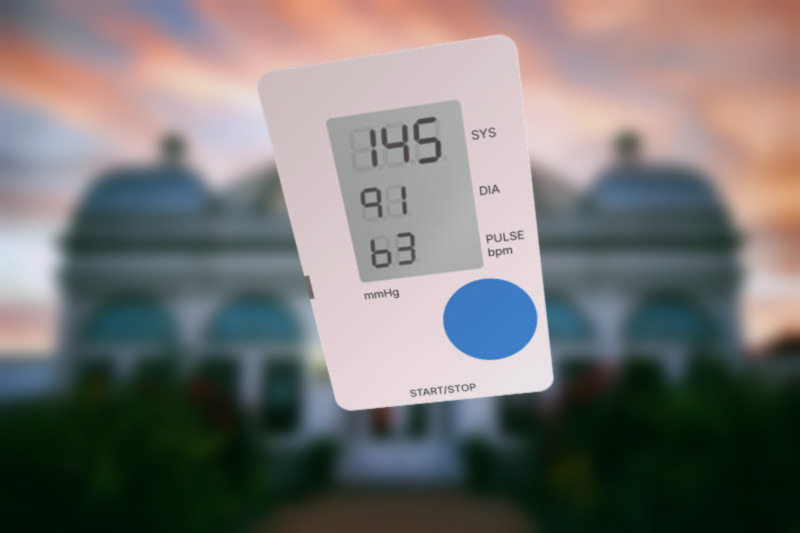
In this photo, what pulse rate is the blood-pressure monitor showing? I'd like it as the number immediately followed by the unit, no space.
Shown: 63bpm
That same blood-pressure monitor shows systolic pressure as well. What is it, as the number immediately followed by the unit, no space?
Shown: 145mmHg
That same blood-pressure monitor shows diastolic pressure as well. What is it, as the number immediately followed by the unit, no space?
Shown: 91mmHg
